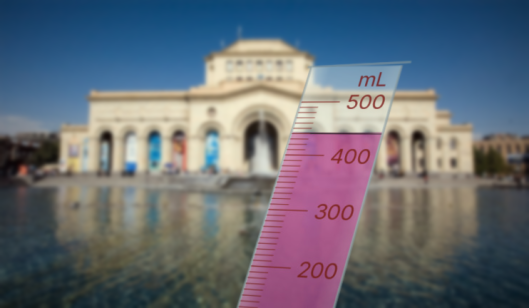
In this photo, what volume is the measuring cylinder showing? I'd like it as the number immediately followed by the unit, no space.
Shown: 440mL
